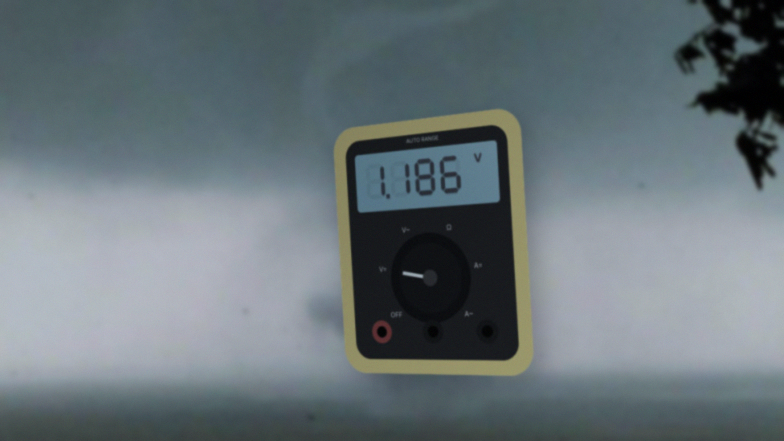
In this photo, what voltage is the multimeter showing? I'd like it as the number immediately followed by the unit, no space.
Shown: 1.186V
